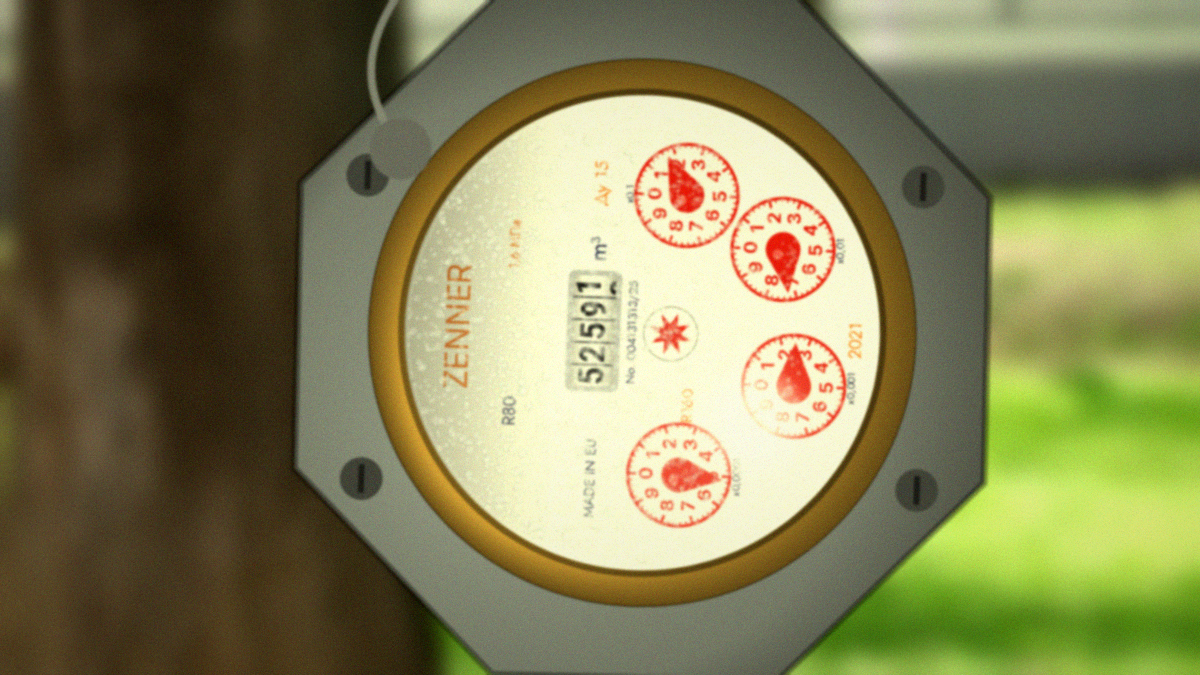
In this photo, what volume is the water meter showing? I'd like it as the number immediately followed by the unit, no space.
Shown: 52591.1725m³
